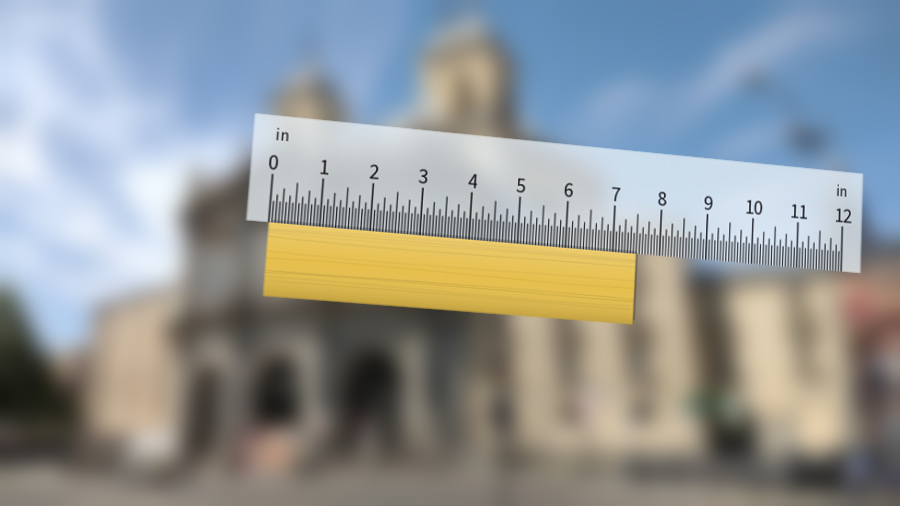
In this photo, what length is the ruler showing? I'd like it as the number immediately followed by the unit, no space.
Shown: 7.5in
